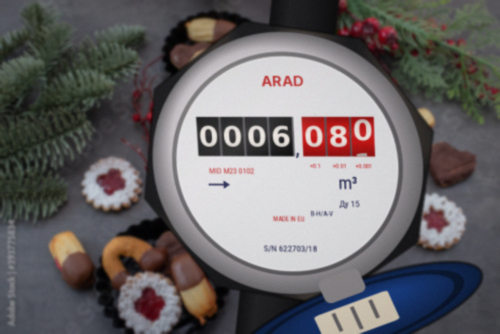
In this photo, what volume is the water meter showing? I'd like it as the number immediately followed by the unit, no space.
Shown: 6.080m³
